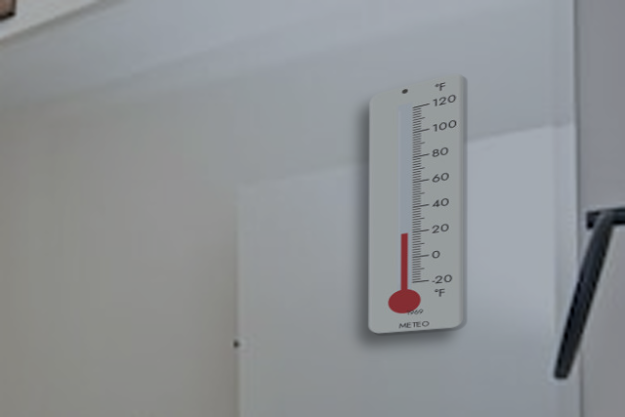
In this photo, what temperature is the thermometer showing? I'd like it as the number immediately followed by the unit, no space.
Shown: 20°F
